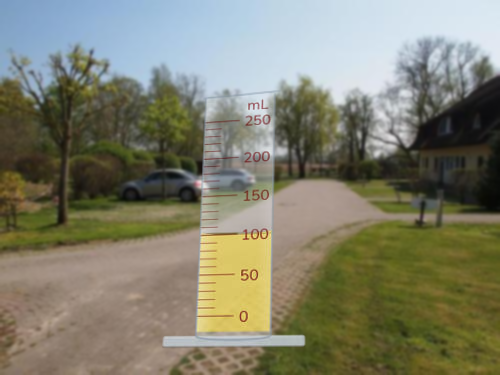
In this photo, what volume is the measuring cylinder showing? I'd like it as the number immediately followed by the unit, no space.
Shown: 100mL
